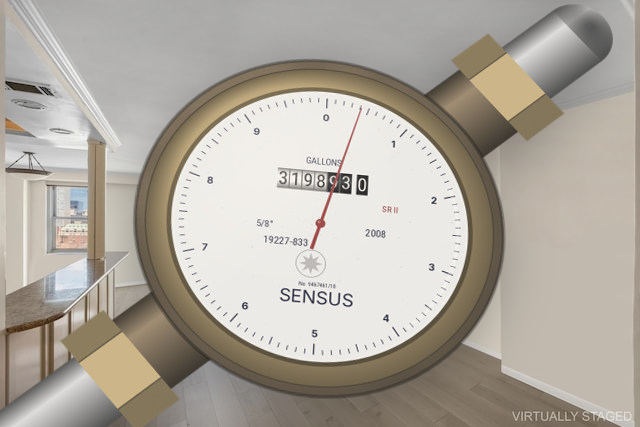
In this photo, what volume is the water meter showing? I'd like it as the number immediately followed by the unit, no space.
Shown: 3198930.4gal
